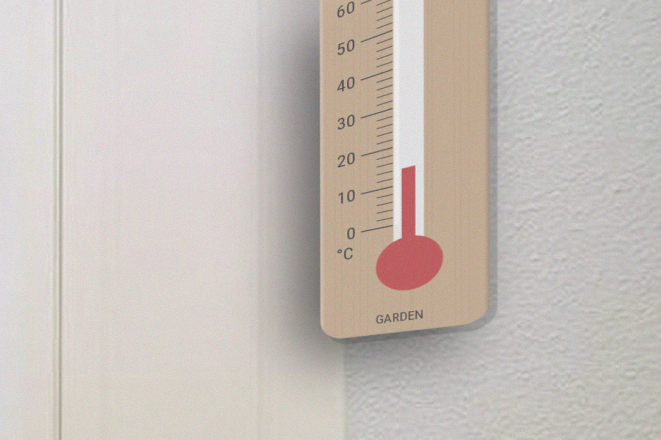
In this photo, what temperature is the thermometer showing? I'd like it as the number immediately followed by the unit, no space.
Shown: 14°C
